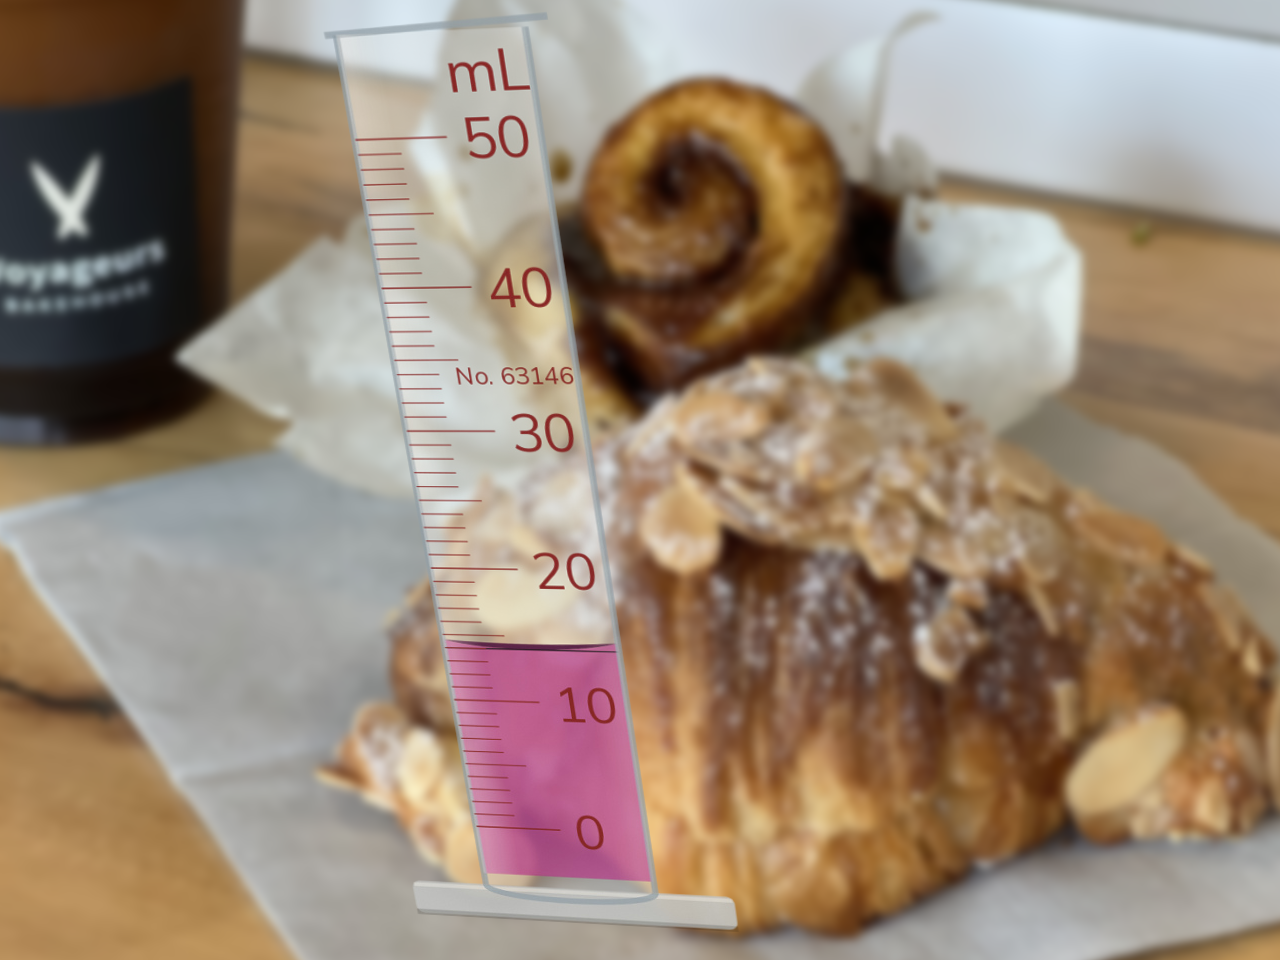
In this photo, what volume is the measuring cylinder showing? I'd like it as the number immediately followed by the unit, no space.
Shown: 14mL
